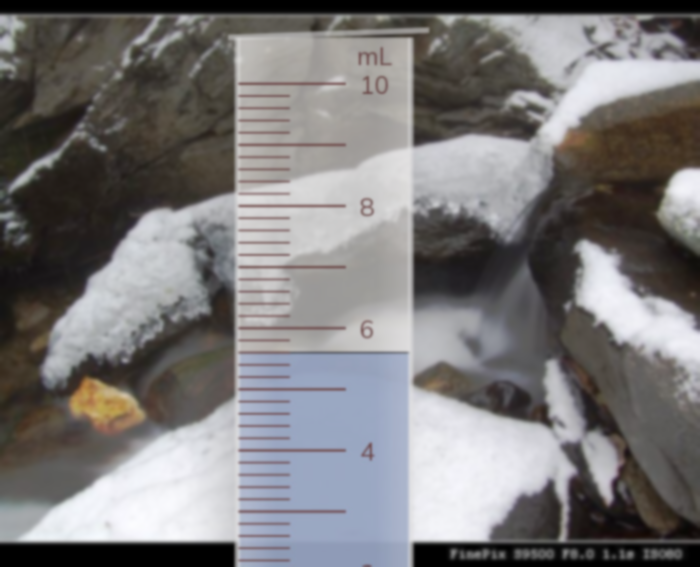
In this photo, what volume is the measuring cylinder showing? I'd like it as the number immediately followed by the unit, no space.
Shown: 5.6mL
